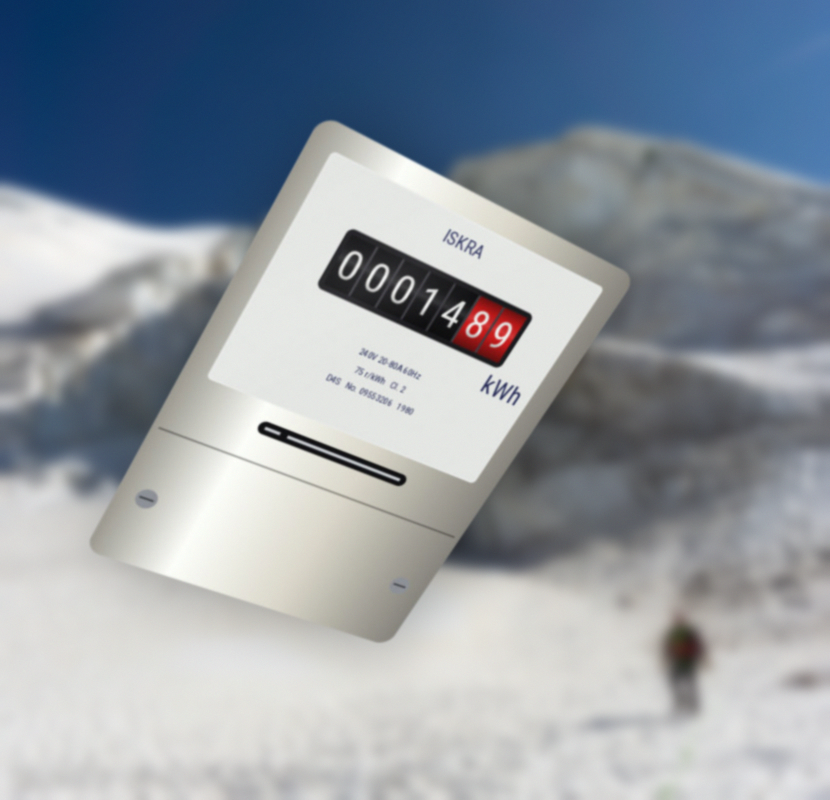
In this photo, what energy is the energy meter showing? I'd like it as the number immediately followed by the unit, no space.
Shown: 14.89kWh
